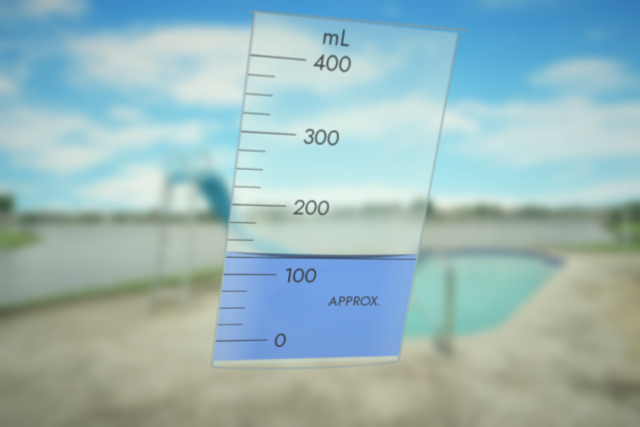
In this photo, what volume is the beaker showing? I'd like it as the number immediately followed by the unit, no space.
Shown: 125mL
